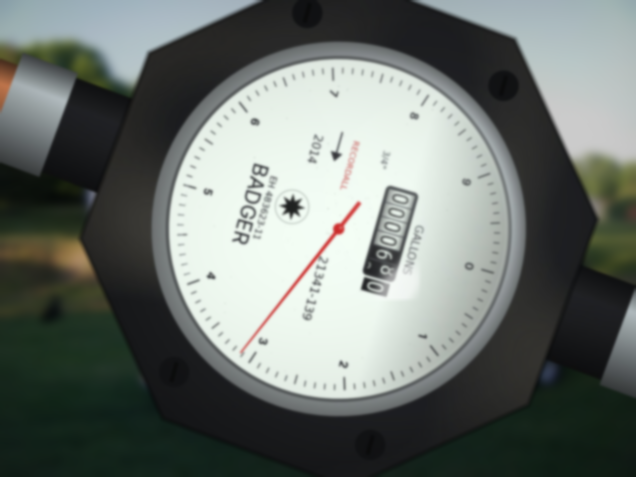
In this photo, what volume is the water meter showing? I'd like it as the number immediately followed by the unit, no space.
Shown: 683.1gal
